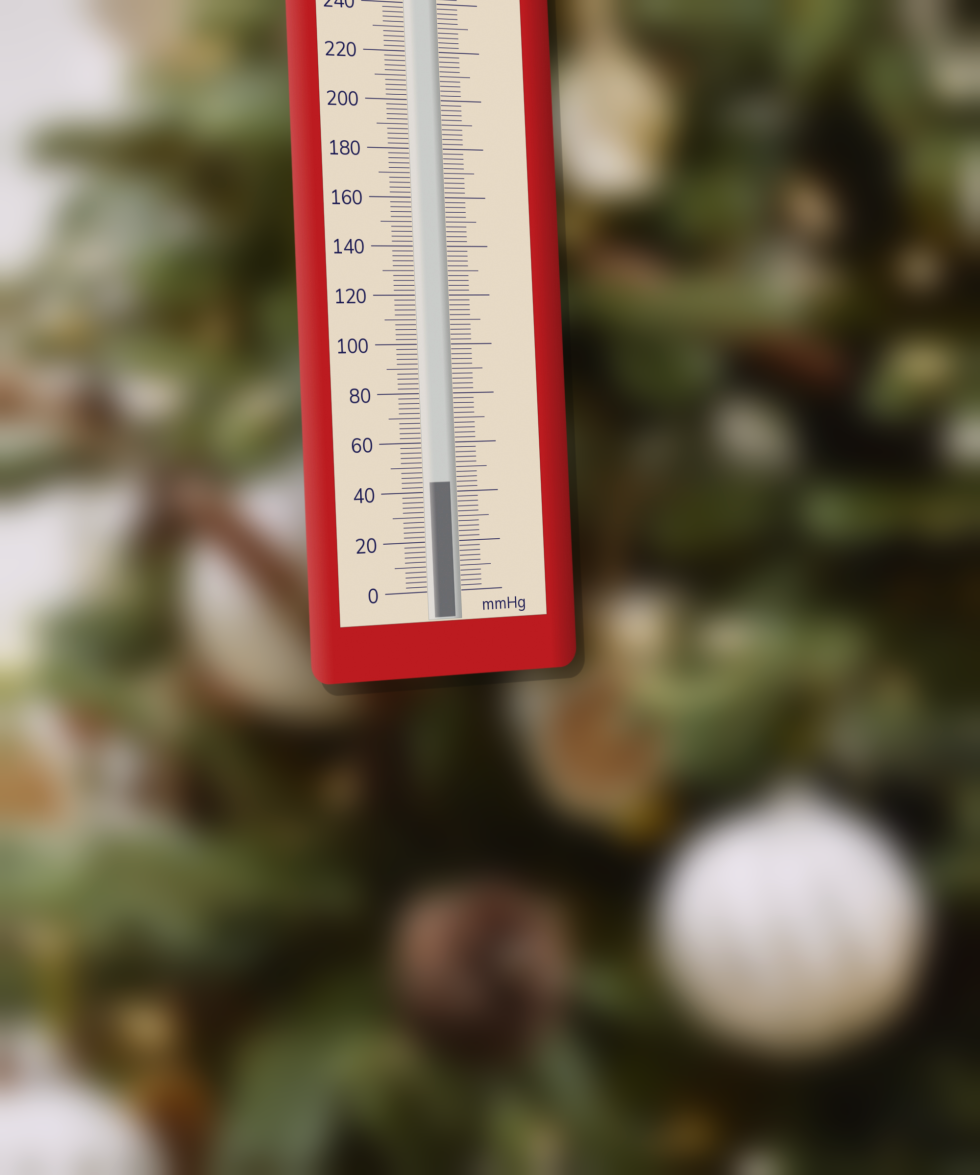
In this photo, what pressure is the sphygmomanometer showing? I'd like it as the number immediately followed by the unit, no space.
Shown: 44mmHg
